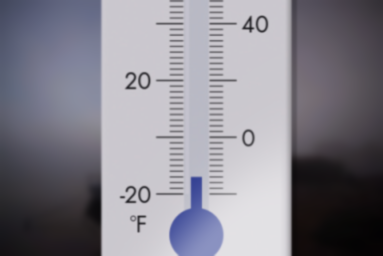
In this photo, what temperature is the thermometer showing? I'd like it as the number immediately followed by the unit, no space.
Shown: -14°F
